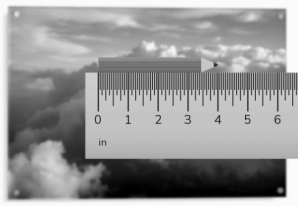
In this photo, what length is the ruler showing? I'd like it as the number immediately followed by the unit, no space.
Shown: 4in
